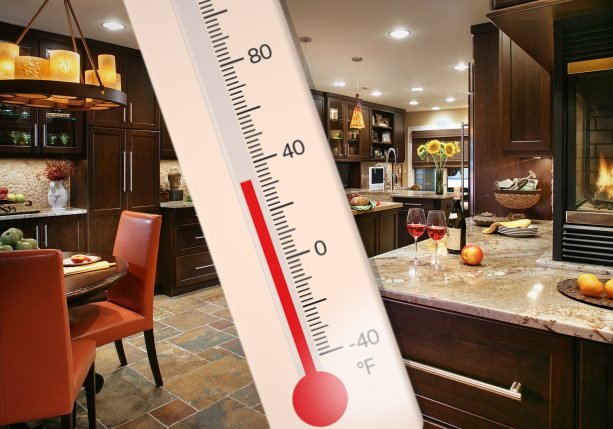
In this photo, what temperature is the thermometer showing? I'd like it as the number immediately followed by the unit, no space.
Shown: 34°F
